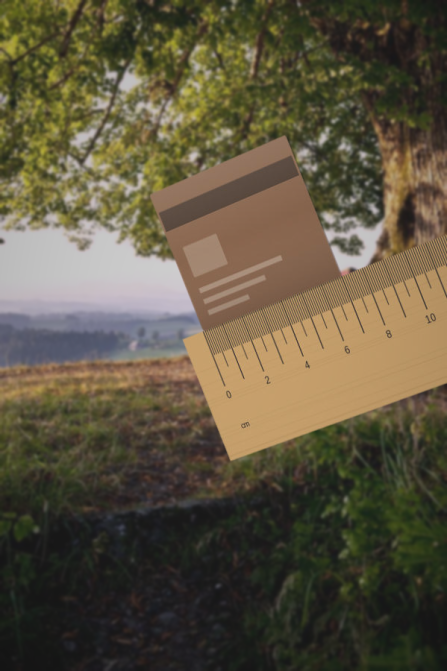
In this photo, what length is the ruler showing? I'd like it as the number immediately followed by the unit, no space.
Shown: 7cm
